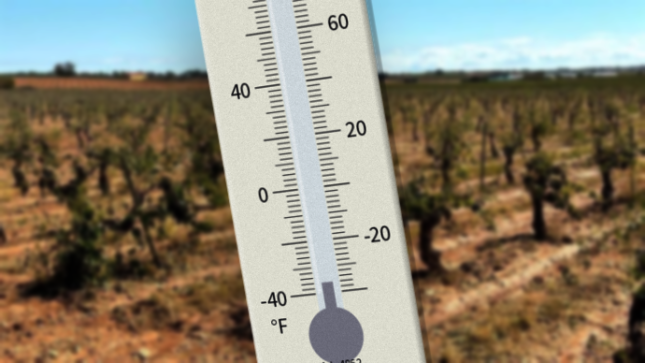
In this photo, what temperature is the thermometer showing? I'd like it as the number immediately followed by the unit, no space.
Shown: -36°F
